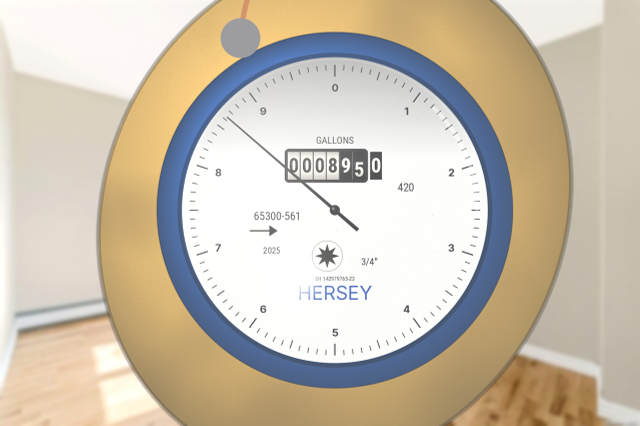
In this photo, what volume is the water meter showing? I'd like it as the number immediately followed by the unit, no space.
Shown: 8948.6gal
